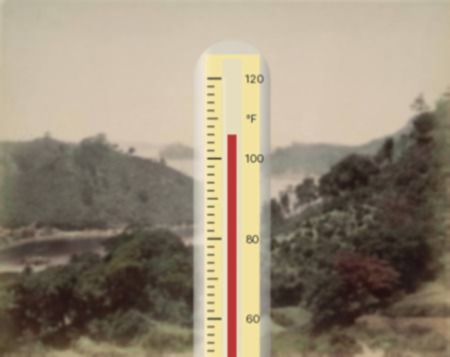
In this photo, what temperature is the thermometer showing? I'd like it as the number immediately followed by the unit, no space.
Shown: 106°F
